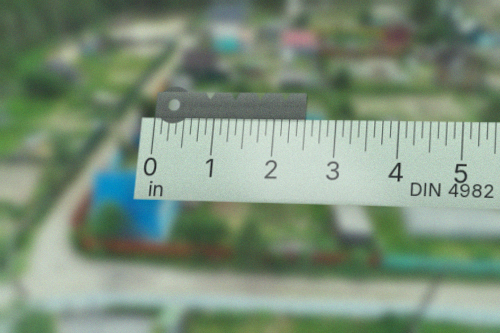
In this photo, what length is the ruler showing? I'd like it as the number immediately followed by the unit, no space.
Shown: 2.5in
